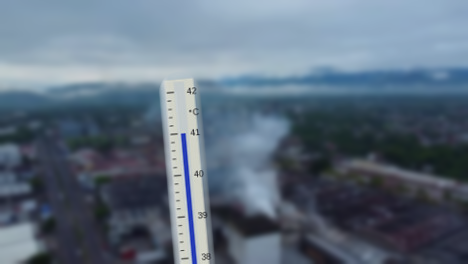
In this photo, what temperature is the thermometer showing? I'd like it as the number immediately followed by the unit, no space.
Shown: 41°C
